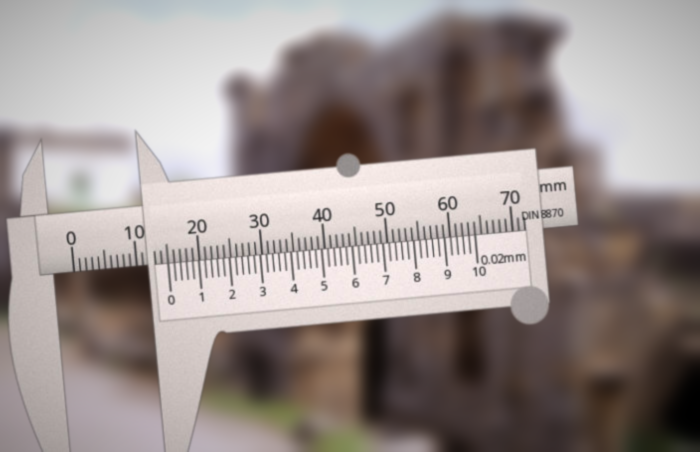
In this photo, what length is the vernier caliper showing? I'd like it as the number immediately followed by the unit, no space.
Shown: 15.0mm
